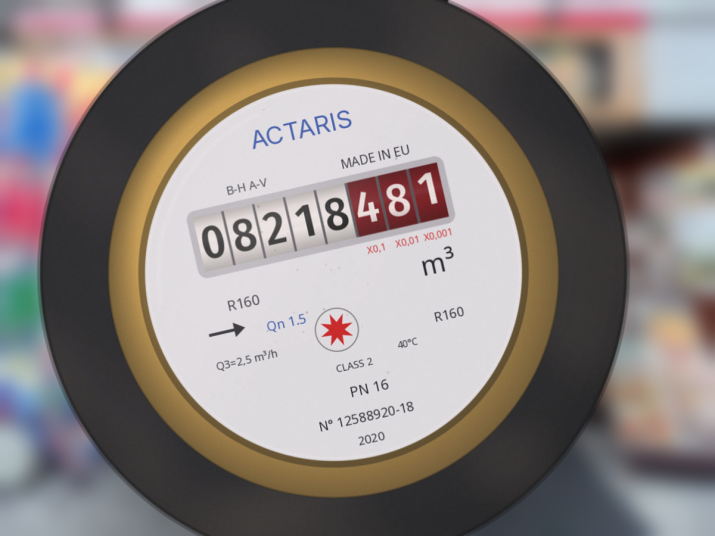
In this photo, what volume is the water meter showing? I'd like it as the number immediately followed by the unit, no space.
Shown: 8218.481m³
